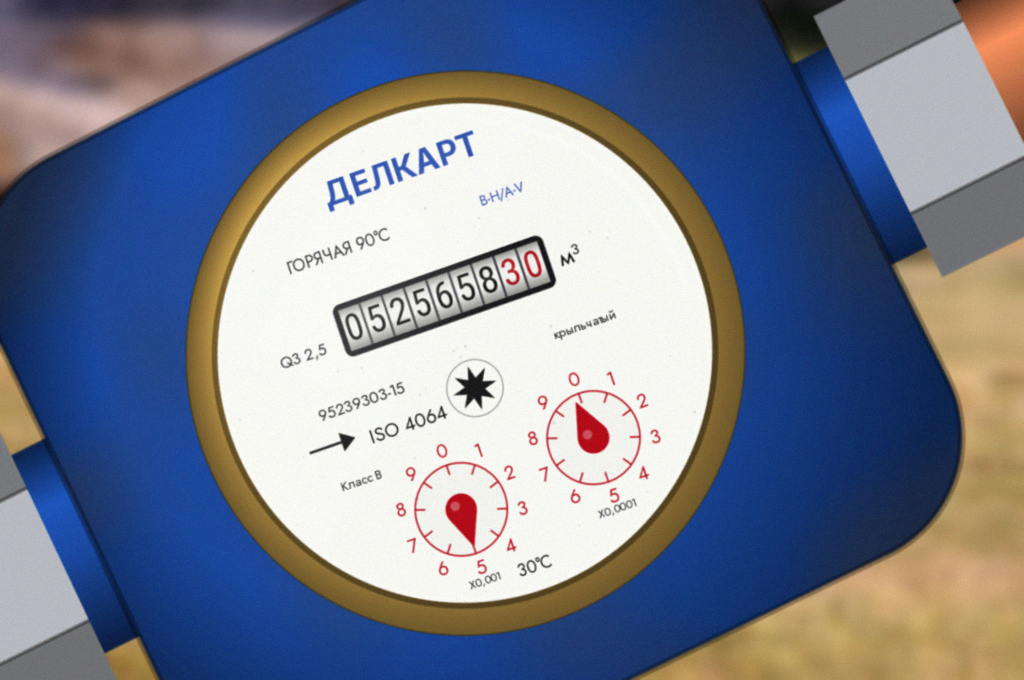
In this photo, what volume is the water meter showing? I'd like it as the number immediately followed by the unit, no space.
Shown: 525658.3049m³
